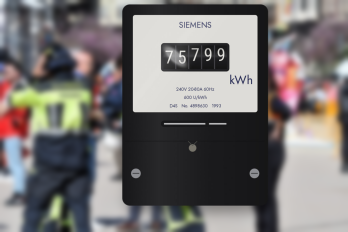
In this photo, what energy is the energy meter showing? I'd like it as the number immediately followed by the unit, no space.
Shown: 75799kWh
